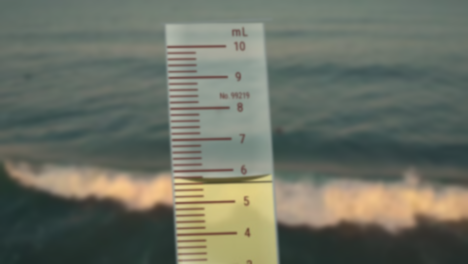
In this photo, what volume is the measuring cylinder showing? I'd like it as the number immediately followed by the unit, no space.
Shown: 5.6mL
